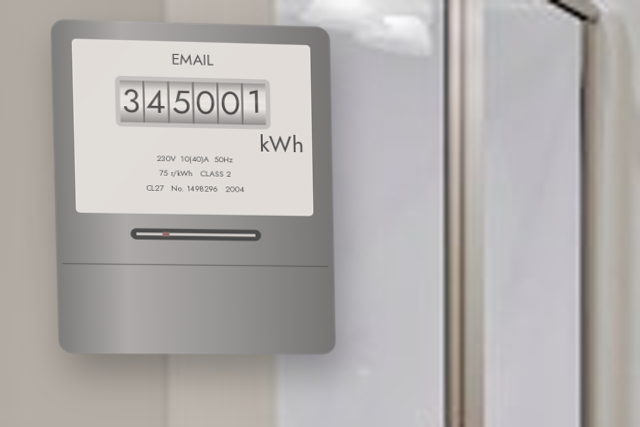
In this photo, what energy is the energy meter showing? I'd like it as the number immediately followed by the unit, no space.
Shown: 345001kWh
